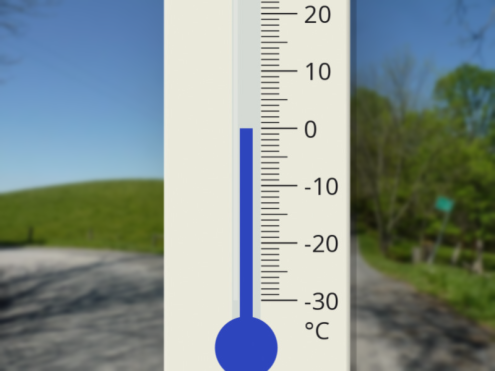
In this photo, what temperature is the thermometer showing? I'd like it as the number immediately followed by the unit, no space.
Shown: 0°C
